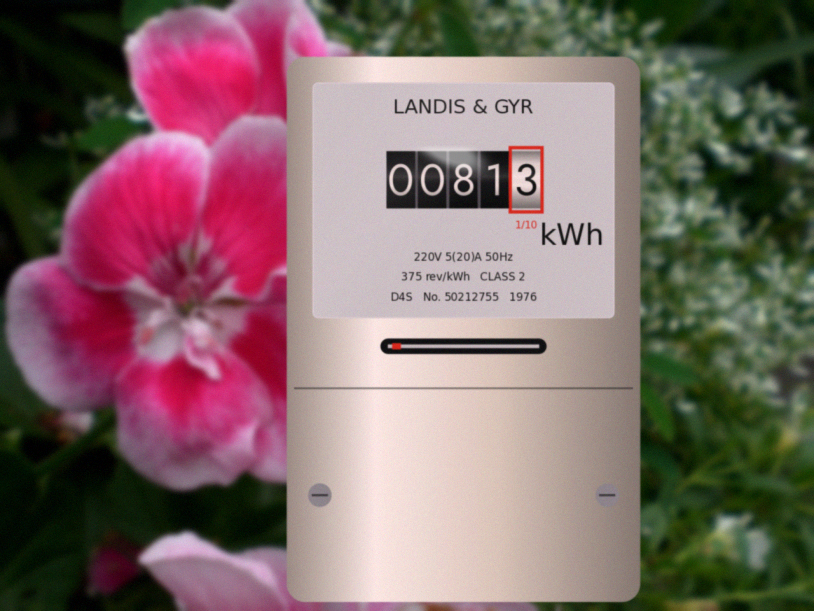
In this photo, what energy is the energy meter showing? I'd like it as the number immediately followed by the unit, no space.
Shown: 81.3kWh
